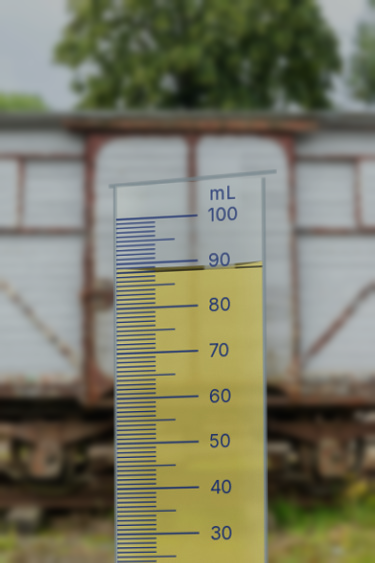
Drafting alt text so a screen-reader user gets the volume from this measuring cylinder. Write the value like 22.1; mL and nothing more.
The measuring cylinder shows 88; mL
